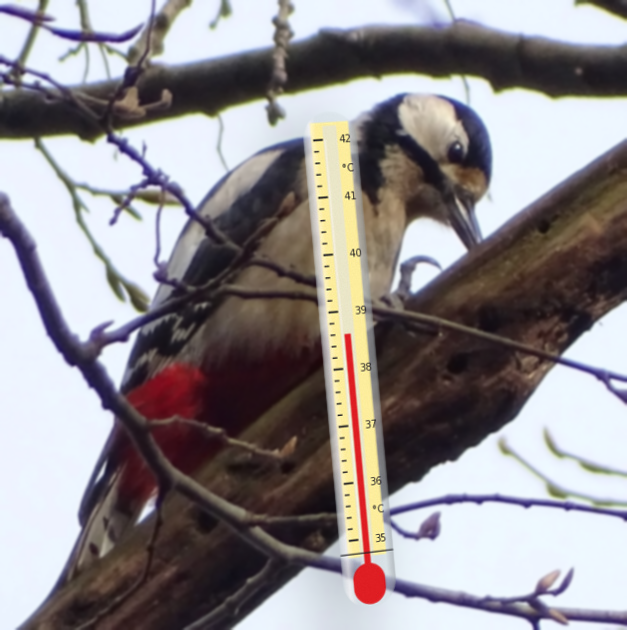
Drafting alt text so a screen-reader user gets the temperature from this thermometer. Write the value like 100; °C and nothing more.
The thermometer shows 38.6; °C
